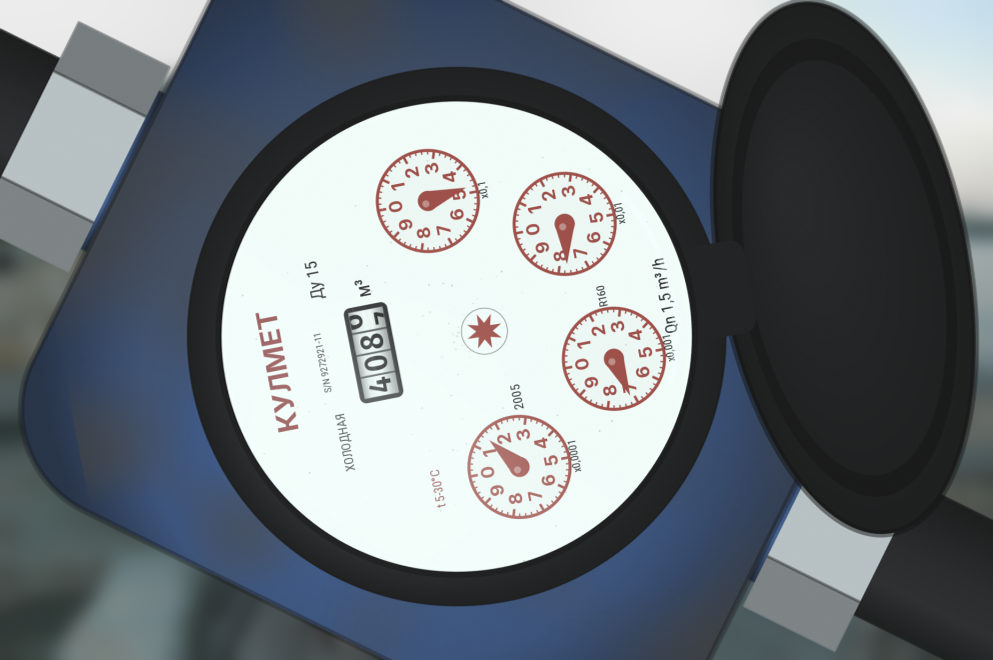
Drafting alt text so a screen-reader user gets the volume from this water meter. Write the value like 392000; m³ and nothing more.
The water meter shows 4086.4771; m³
